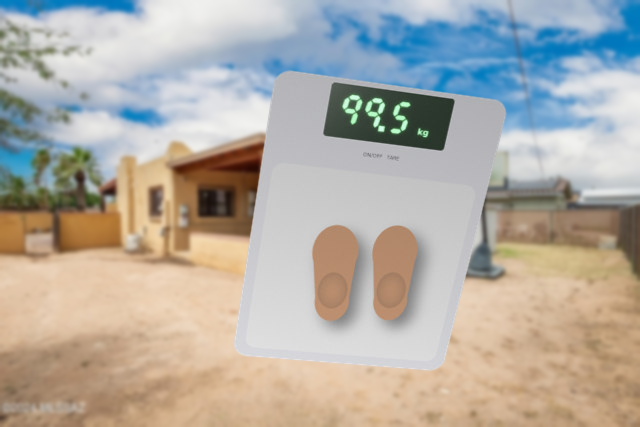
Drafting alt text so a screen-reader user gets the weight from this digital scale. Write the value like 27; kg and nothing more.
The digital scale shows 99.5; kg
